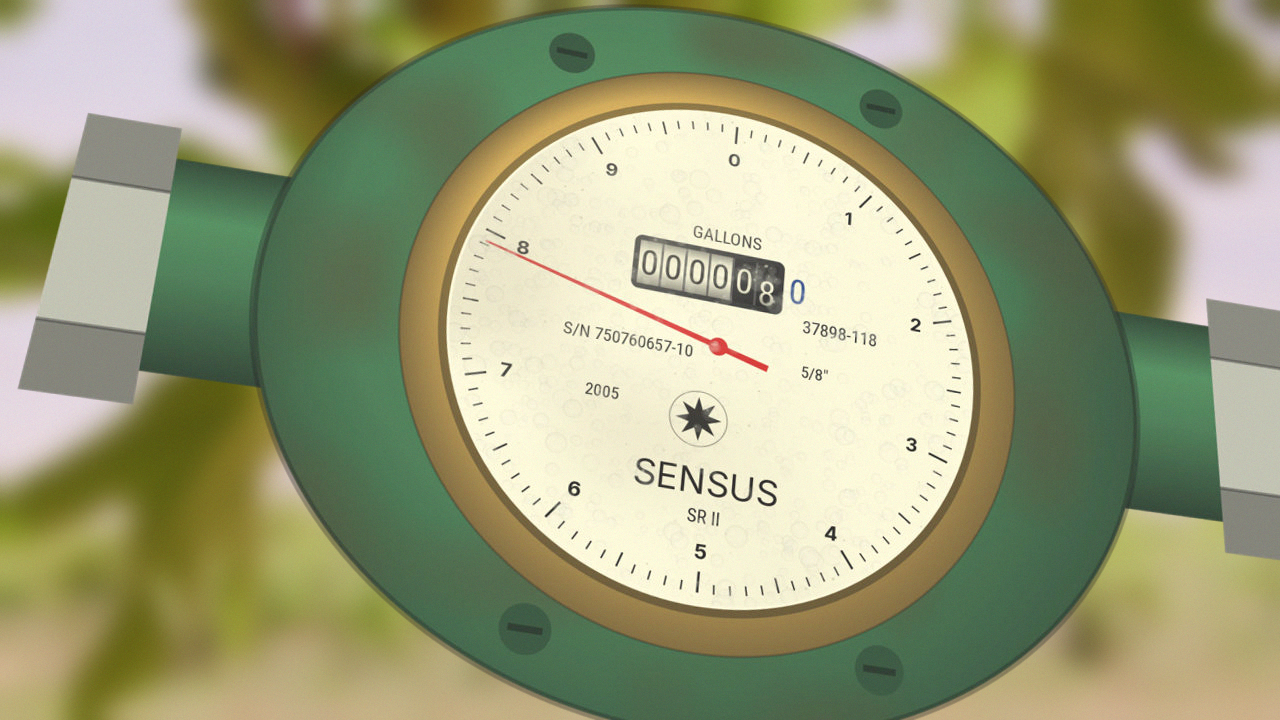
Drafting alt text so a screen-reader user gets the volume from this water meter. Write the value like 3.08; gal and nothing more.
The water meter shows 77.9; gal
